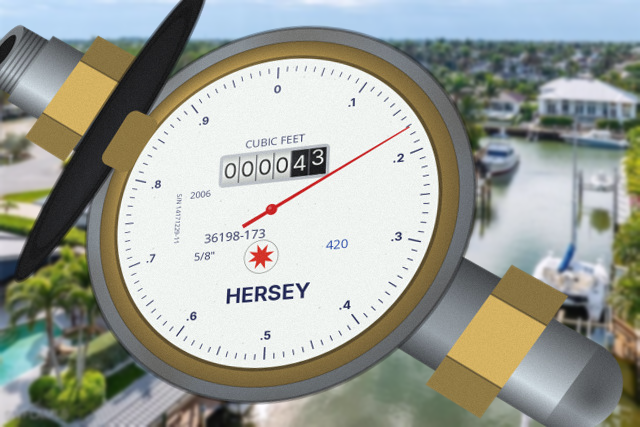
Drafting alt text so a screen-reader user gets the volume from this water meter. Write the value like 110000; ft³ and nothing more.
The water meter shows 43.17; ft³
